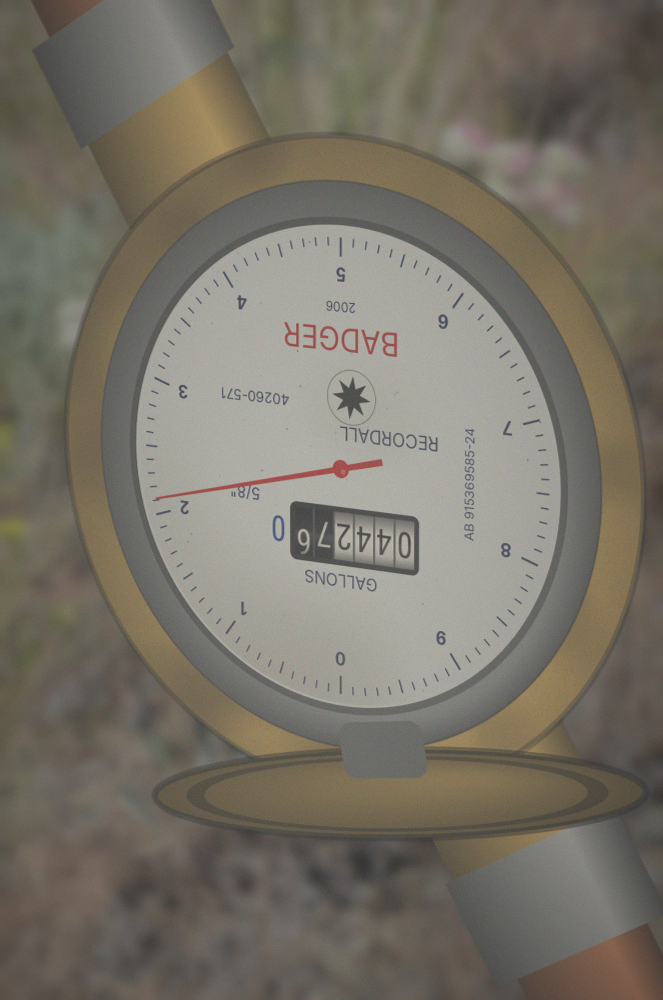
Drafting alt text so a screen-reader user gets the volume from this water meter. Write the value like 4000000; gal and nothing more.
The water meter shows 442762.1; gal
